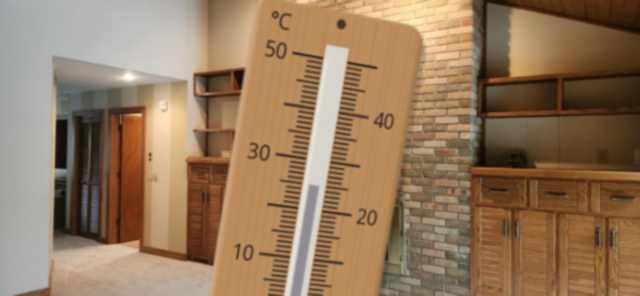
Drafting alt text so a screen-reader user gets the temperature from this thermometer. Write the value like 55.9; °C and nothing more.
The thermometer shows 25; °C
